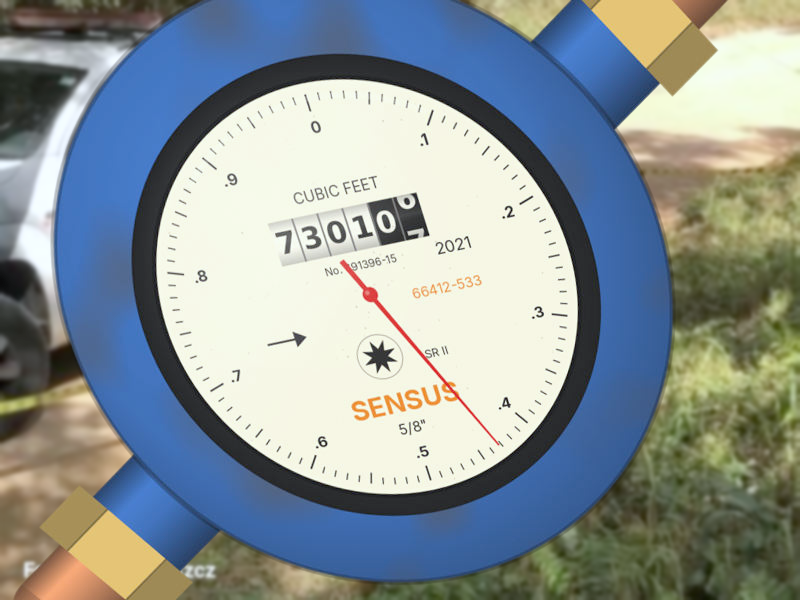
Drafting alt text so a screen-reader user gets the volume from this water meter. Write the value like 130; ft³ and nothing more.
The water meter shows 730106.43; ft³
